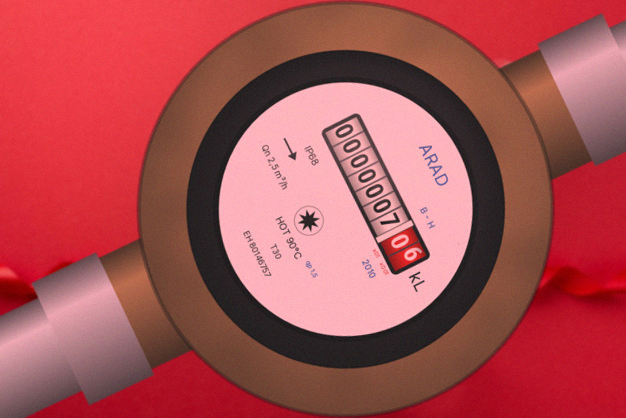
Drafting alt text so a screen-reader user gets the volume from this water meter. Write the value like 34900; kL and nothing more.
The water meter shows 7.06; kL
